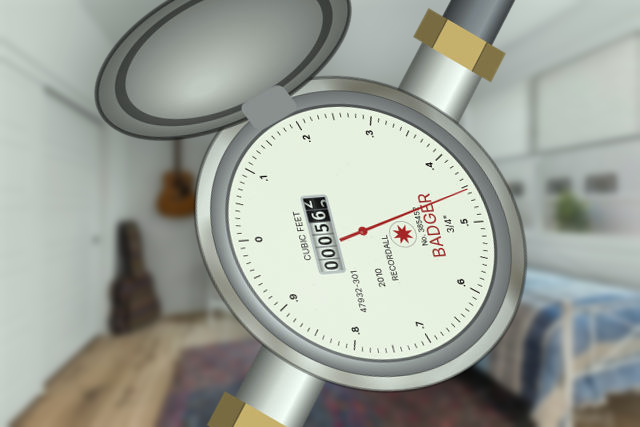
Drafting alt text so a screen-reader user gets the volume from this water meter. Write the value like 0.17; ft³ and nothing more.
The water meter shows 562.45; ft³
